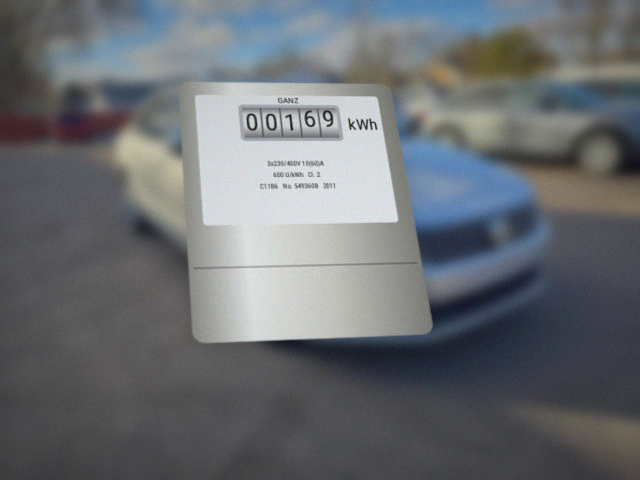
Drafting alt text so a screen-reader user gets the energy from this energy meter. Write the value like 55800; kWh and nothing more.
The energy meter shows 169; kWh
